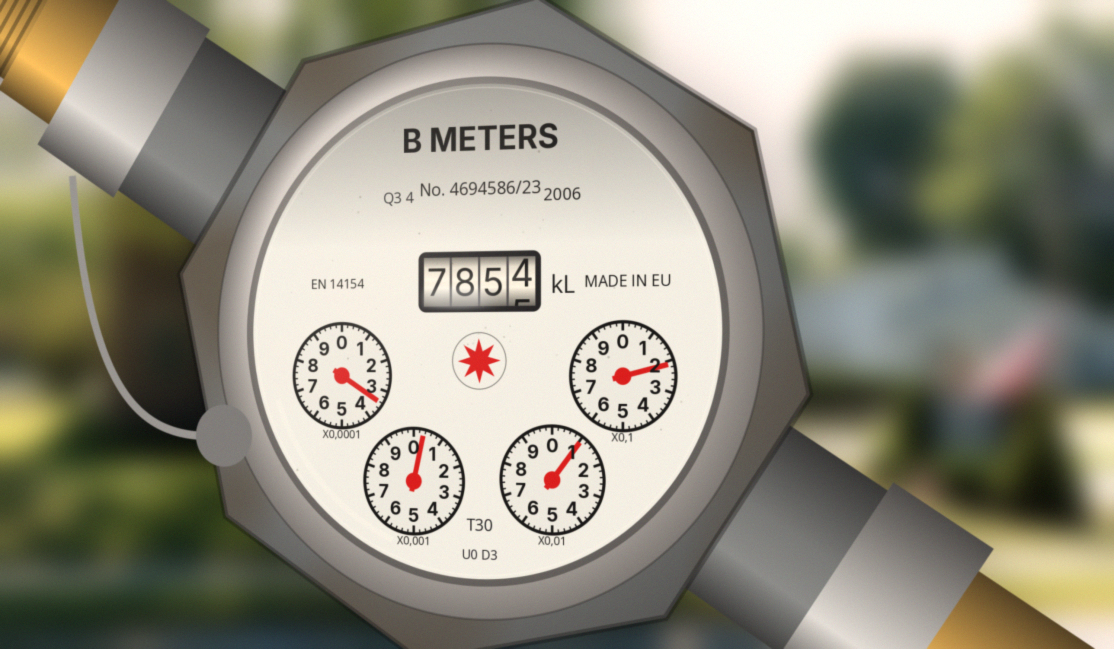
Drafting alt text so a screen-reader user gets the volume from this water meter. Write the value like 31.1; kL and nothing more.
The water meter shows 7854.2103; kL
